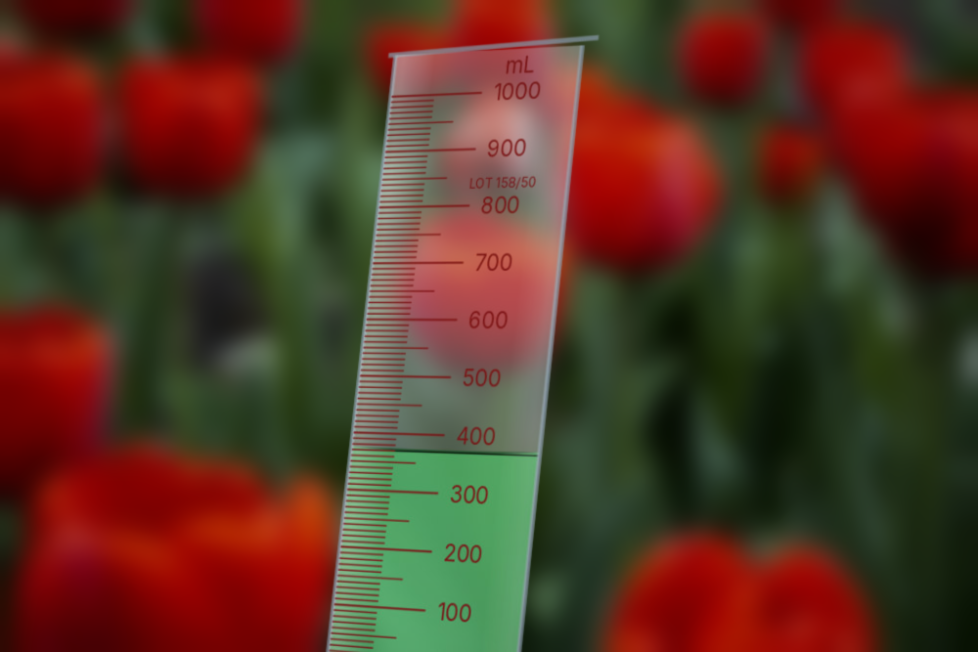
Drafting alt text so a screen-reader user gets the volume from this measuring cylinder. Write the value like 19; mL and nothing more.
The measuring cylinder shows 370; mL
